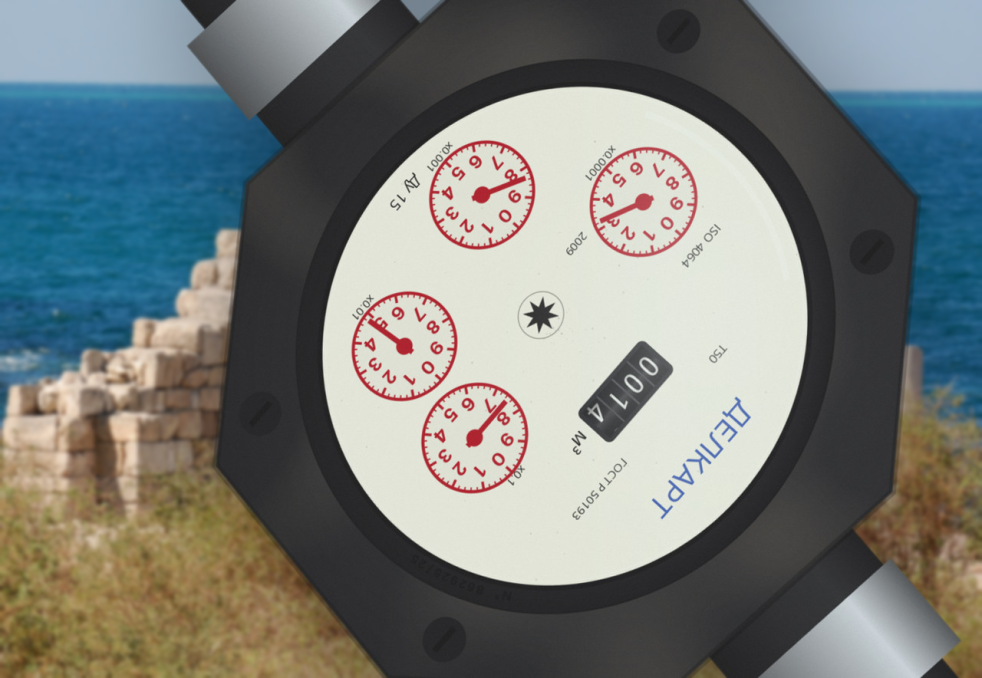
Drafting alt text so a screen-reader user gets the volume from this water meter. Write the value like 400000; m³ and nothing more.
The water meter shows 13.7483; m³
